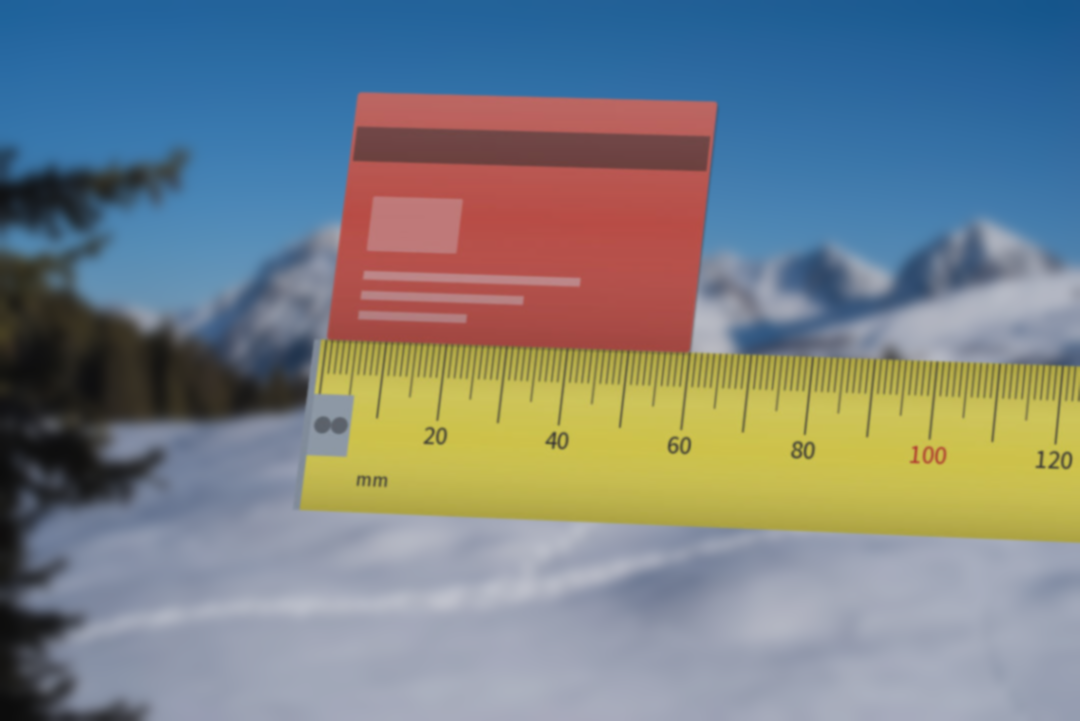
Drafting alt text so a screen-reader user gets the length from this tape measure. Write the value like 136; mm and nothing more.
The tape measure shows 60; mm
